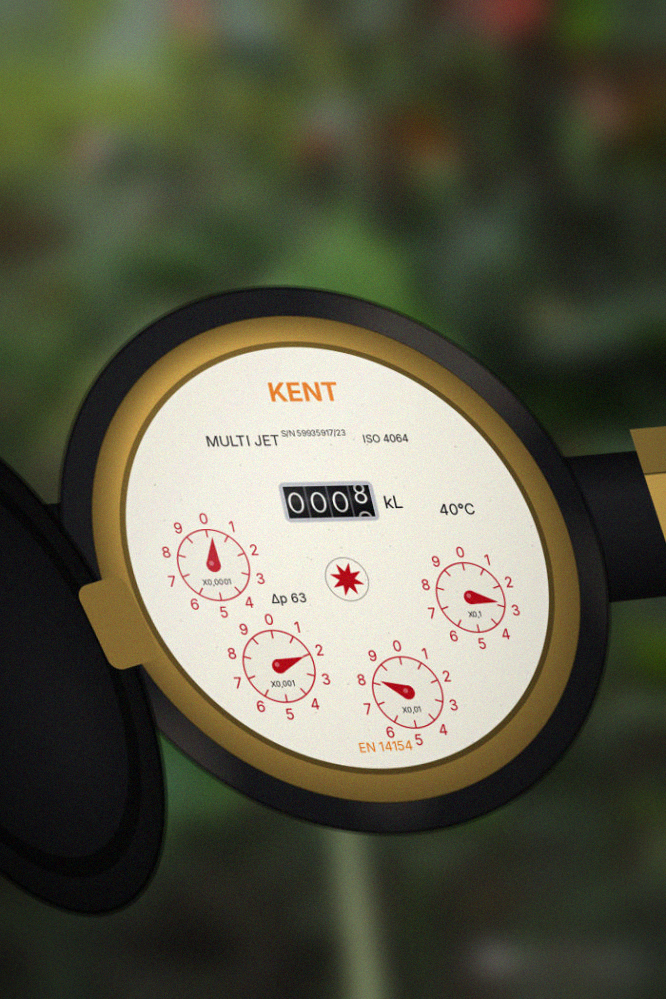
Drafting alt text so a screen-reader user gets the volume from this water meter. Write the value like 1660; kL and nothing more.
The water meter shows 8.2820; kL
